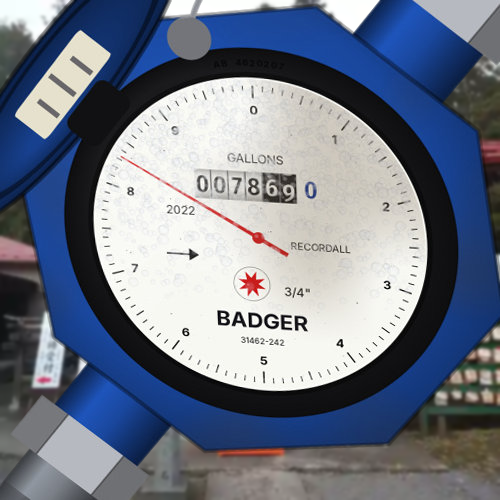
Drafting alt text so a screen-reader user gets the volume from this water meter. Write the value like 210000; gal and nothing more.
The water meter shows 78688.3; gal
